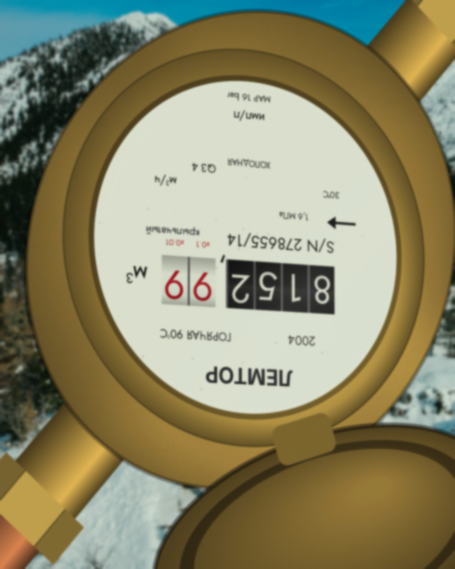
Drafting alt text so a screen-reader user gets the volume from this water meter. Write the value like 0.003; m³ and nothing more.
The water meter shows 8152.99; m³
